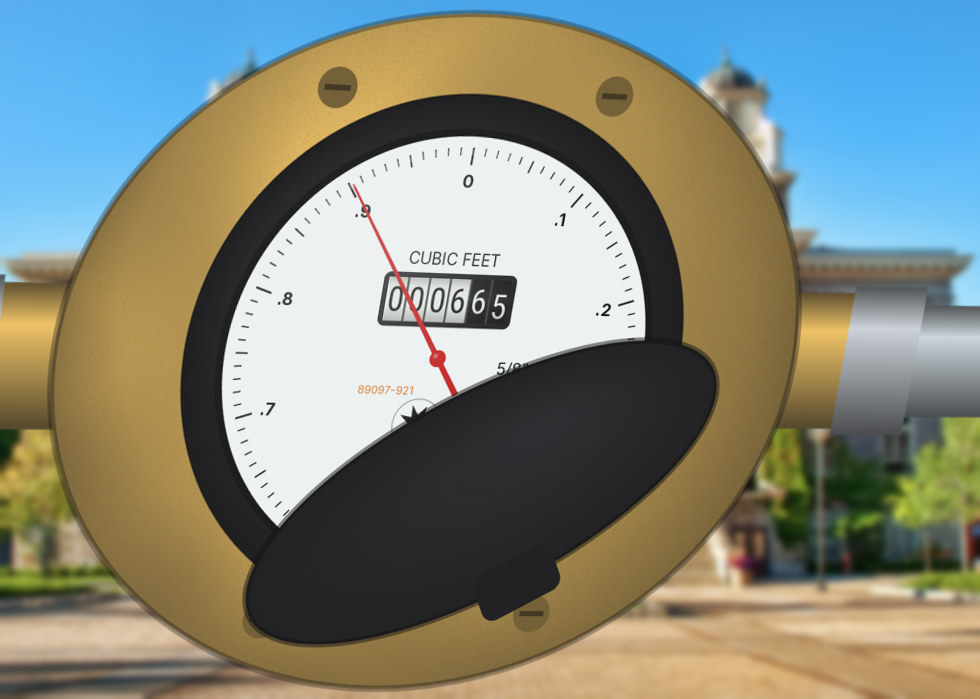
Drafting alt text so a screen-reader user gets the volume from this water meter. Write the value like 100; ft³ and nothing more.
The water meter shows 664.90; ft³
